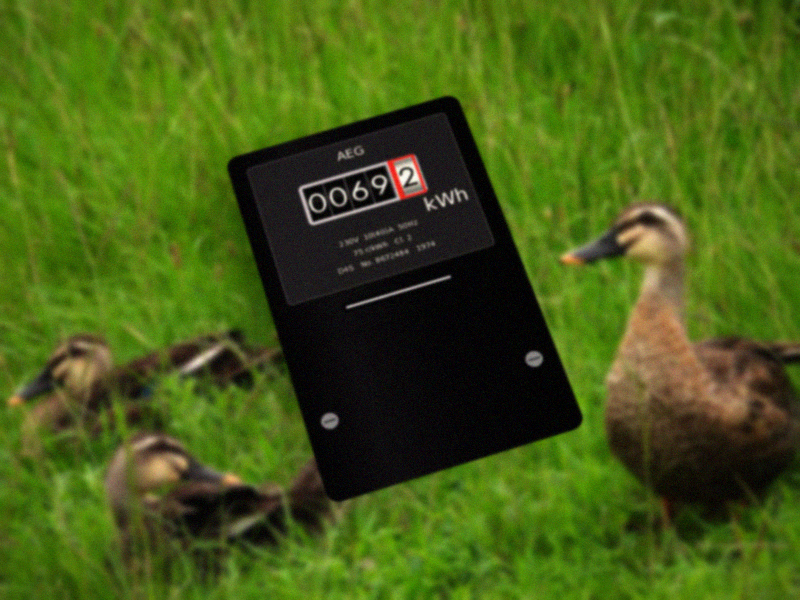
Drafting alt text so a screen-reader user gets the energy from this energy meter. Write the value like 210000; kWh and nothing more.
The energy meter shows 69.2; kWh
